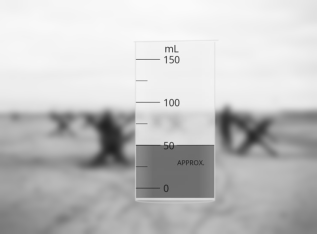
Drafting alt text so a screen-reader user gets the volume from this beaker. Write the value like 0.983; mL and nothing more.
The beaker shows 50; mL
